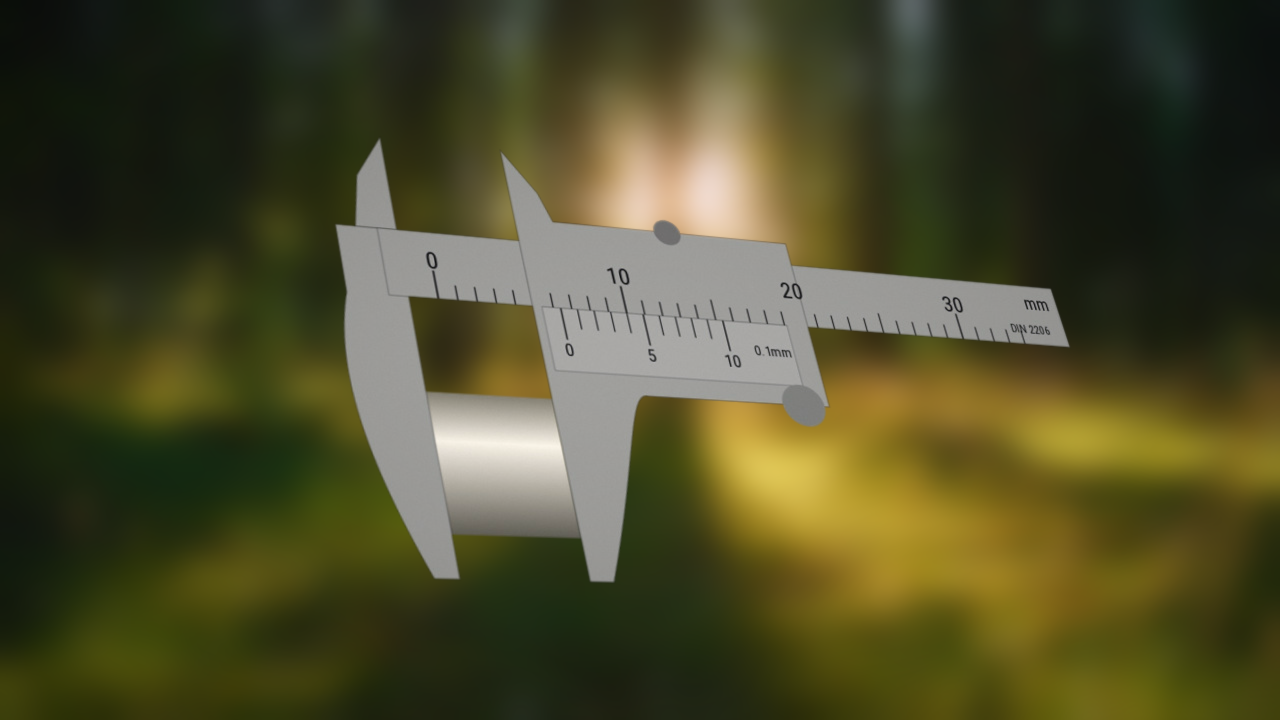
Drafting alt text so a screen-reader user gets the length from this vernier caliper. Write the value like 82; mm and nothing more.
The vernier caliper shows 6.4; mm
